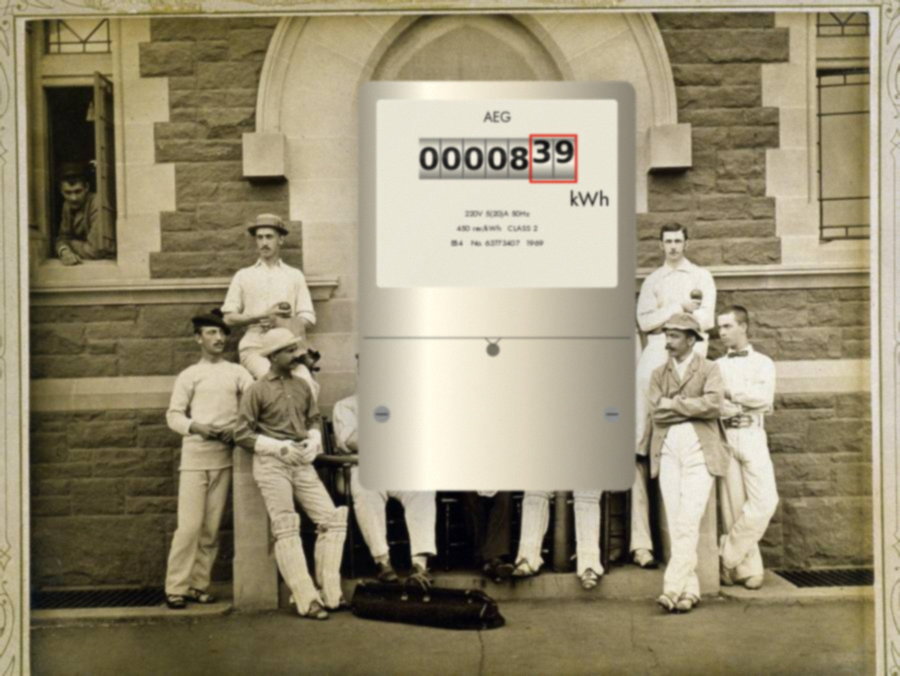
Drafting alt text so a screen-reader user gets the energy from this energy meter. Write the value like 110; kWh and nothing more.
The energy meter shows 8.39; kWh
